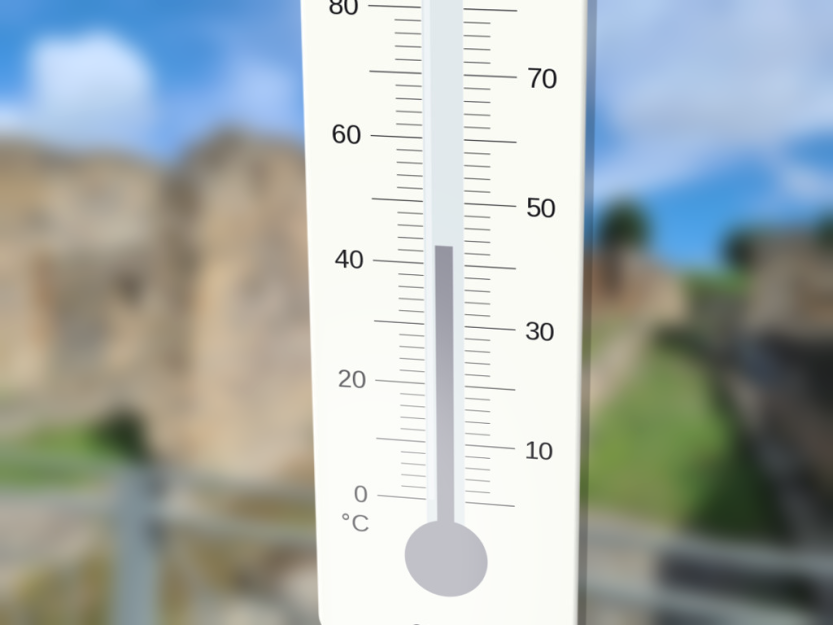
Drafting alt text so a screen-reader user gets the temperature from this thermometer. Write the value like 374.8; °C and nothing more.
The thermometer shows 43; °C
